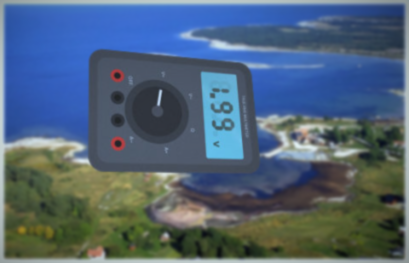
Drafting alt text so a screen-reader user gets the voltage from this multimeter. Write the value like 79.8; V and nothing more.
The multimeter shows 1.99; V
